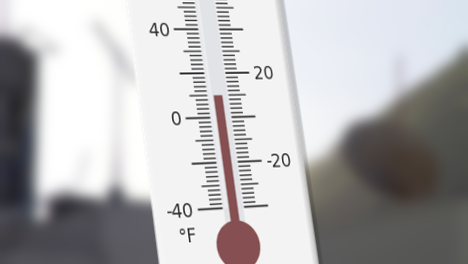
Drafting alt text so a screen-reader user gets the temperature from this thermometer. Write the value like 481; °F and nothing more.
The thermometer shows 10; °F
